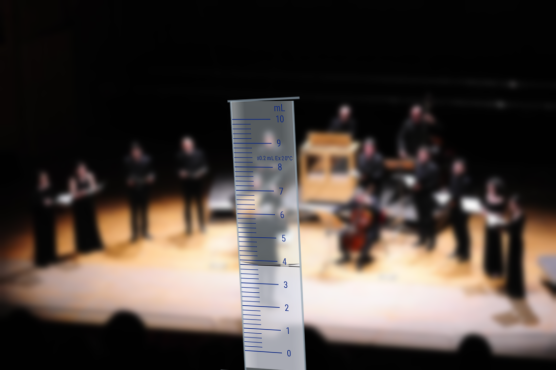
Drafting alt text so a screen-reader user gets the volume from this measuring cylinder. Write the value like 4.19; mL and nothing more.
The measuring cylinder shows 3.8; mL
